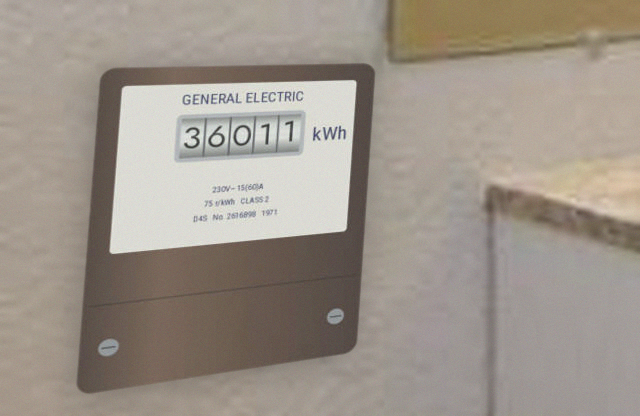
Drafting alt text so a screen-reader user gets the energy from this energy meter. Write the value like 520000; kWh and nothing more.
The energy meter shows 36011; kWh
